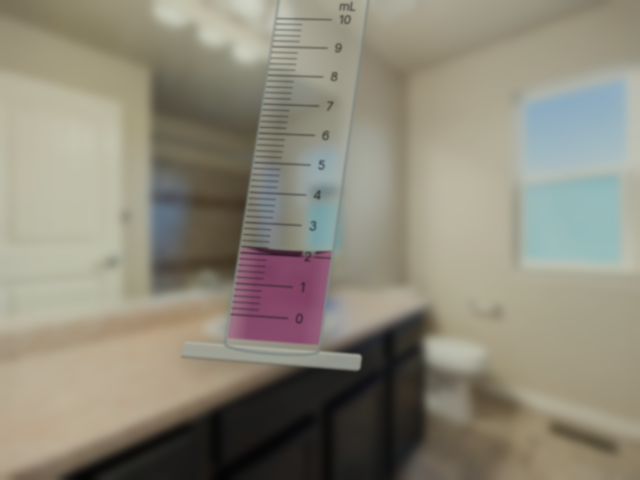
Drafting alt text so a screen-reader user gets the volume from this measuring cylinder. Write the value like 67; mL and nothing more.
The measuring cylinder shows 2; mL
